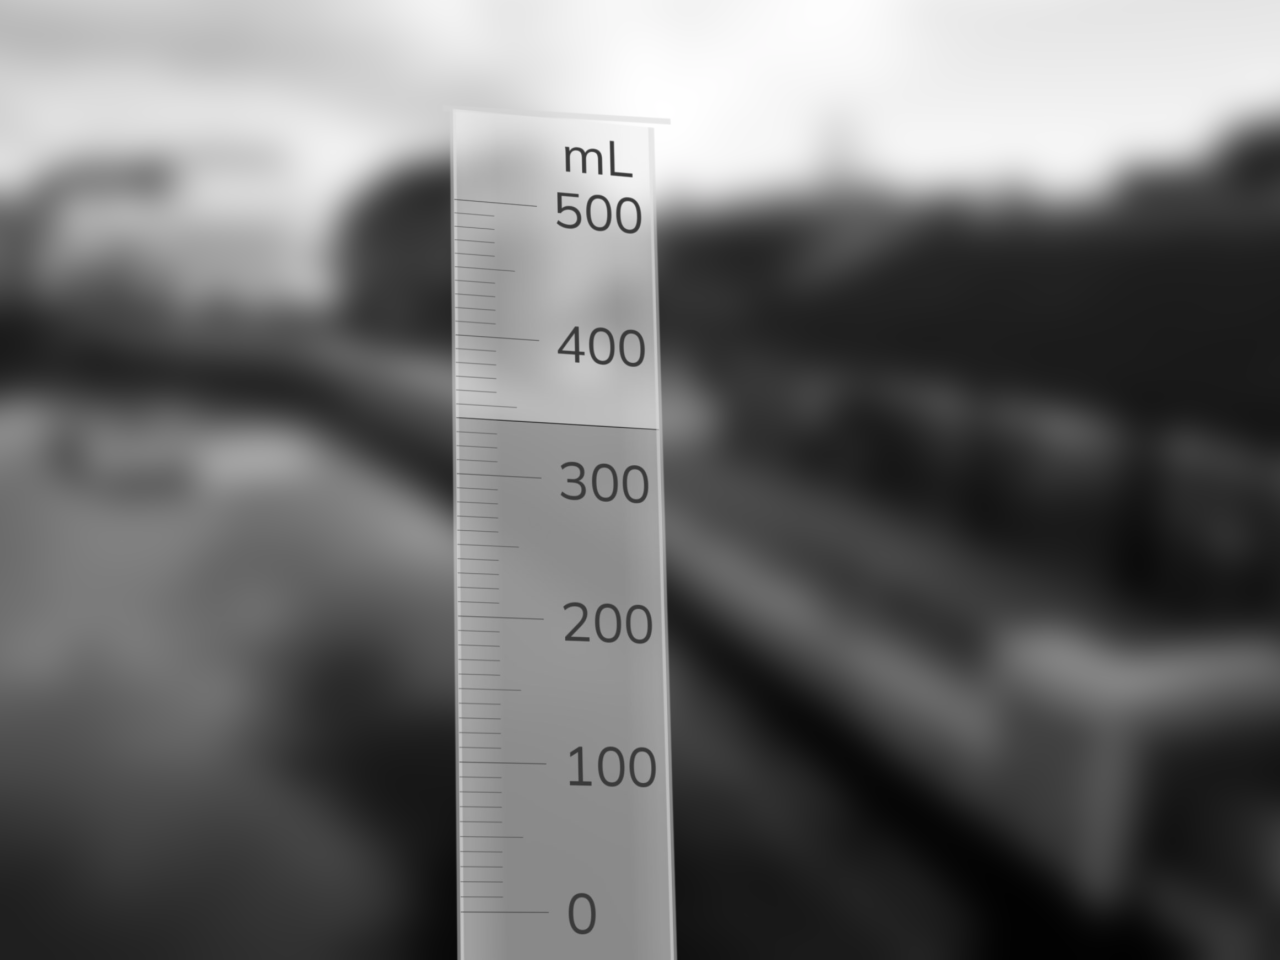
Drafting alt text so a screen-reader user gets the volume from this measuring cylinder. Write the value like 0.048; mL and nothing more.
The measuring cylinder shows 340; mL
